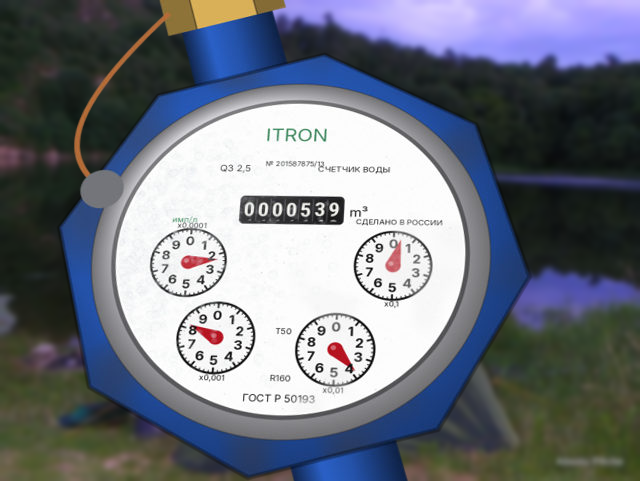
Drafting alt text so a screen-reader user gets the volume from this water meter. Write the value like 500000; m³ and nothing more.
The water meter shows 539.0382; m³
